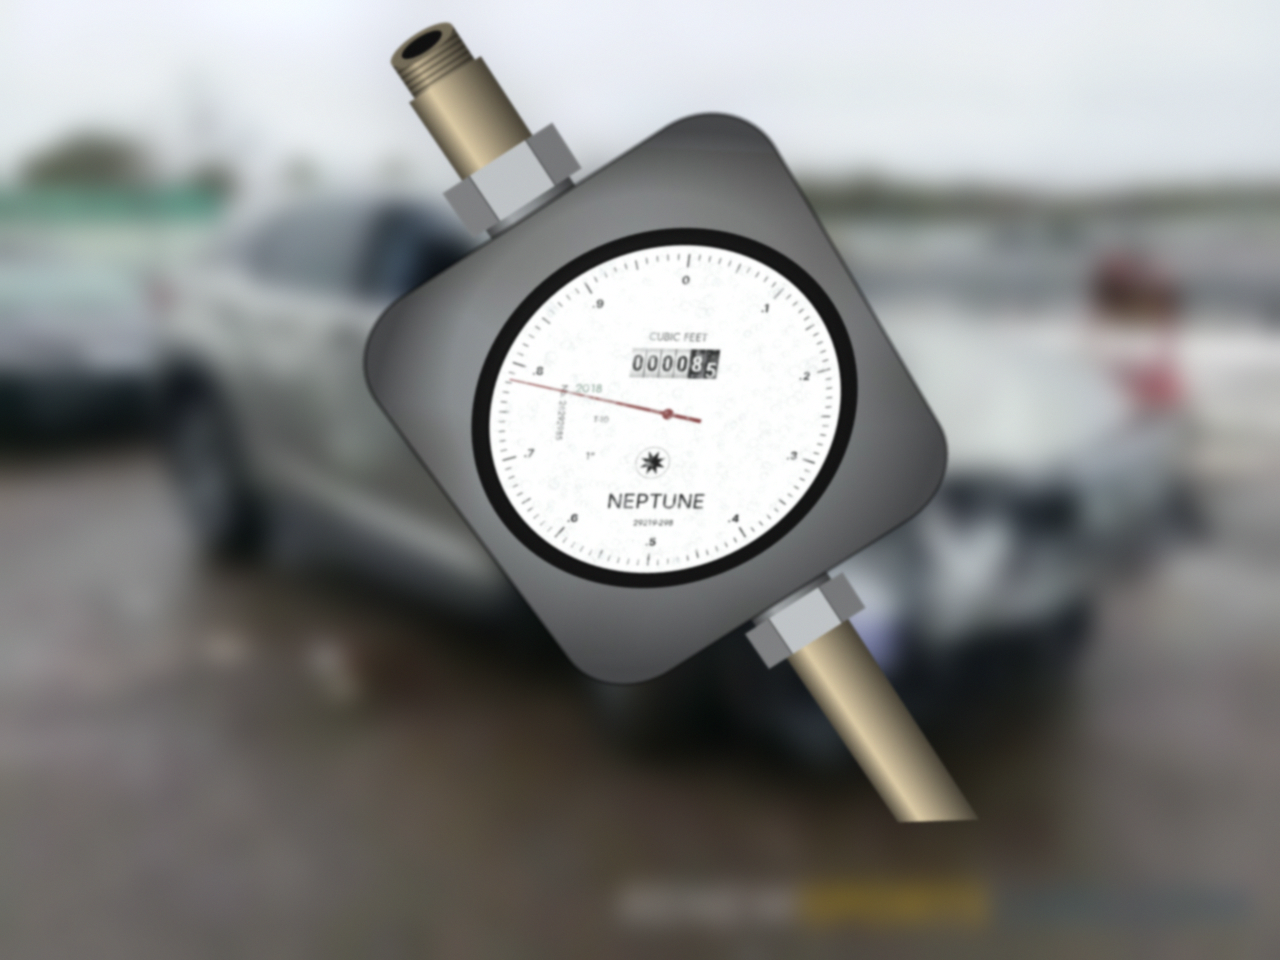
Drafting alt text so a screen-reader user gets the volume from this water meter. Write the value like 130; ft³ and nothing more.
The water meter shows 84.78; ft³
